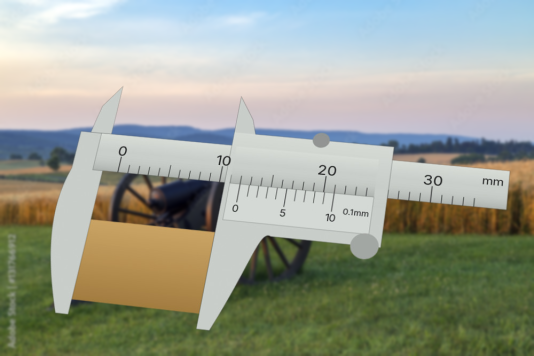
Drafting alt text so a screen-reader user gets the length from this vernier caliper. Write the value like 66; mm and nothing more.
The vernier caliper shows 12.0; mm
